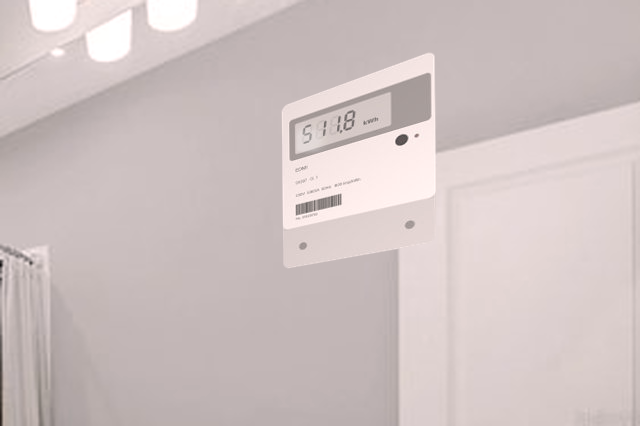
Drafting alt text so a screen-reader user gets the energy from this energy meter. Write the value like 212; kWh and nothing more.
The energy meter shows 511.8; kWh
